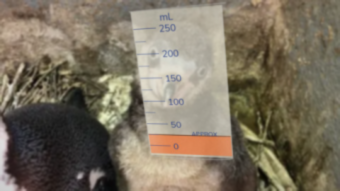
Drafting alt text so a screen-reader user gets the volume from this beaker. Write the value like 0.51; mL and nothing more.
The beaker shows 25; mL
